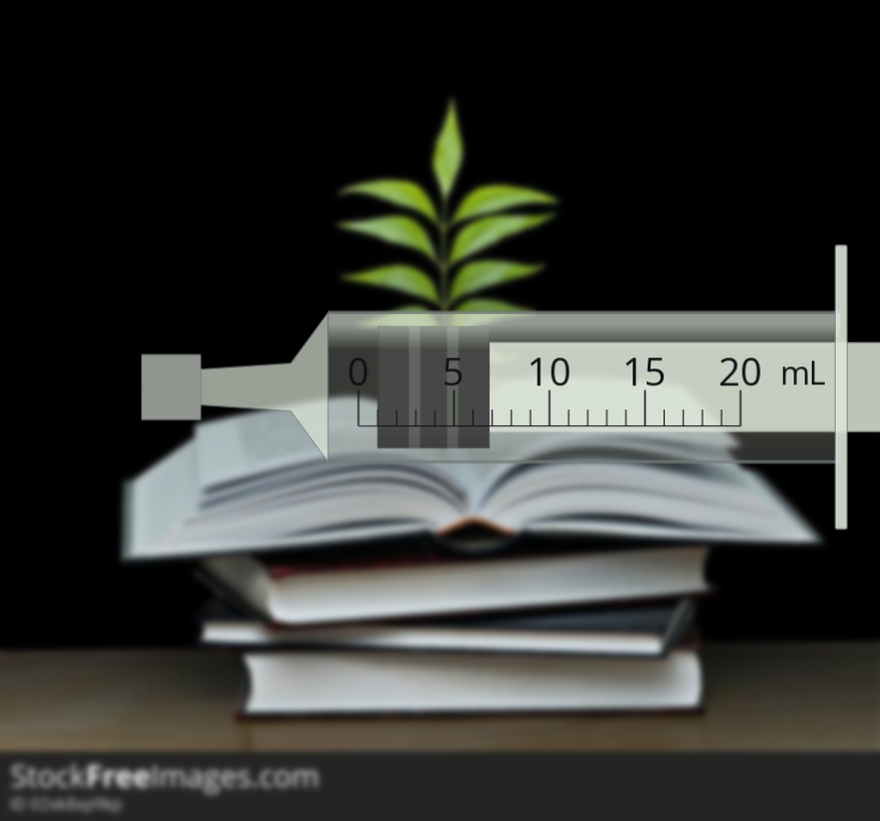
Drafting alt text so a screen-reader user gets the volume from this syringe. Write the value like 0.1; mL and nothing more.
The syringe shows 1; mL
